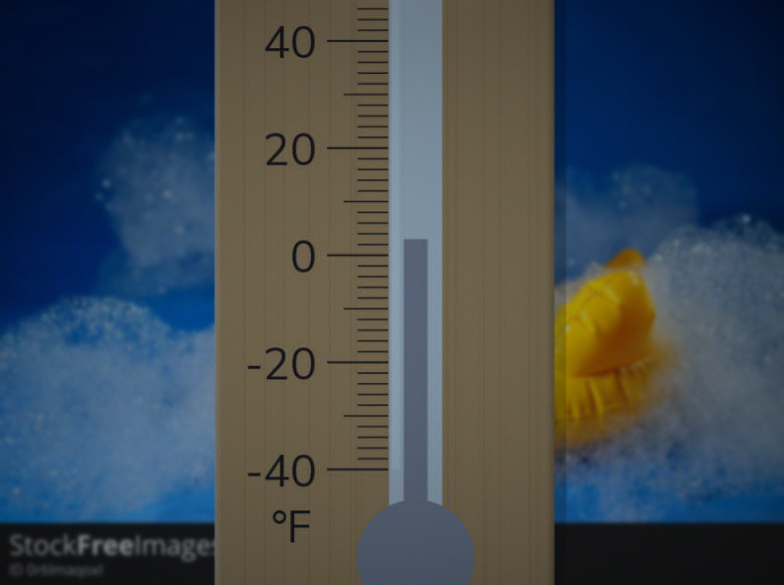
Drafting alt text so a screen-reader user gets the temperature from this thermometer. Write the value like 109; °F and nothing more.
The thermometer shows 3; °F
